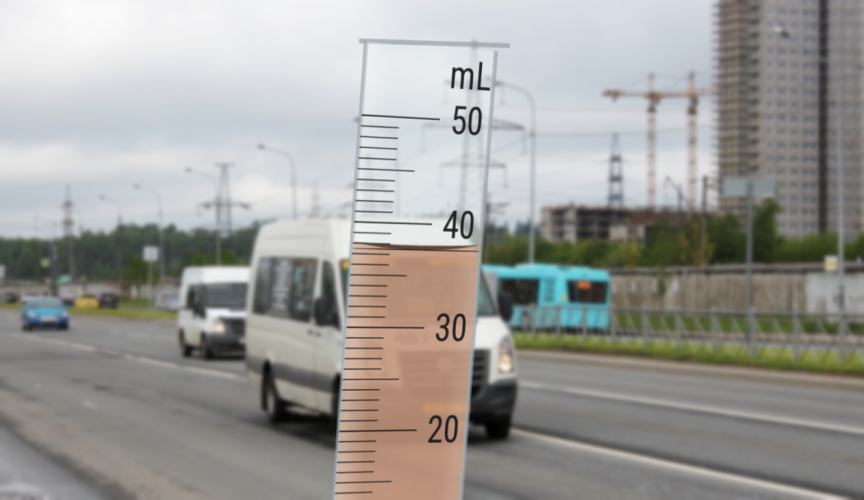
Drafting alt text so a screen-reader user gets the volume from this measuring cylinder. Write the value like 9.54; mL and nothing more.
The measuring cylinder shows 37.5; mL
